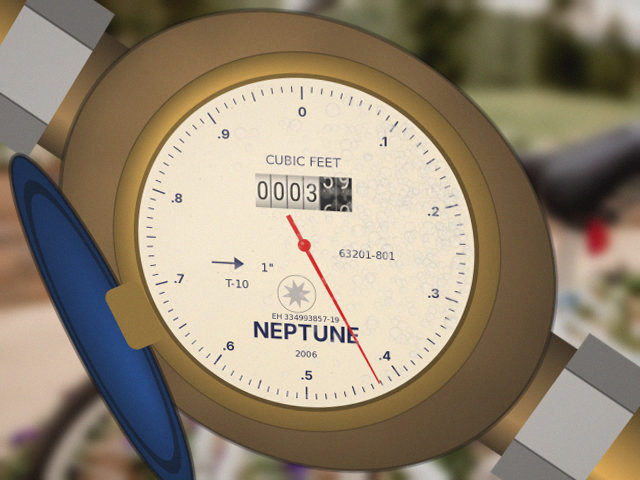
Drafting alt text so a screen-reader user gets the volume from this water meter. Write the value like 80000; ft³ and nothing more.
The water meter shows 359.42; ft³
